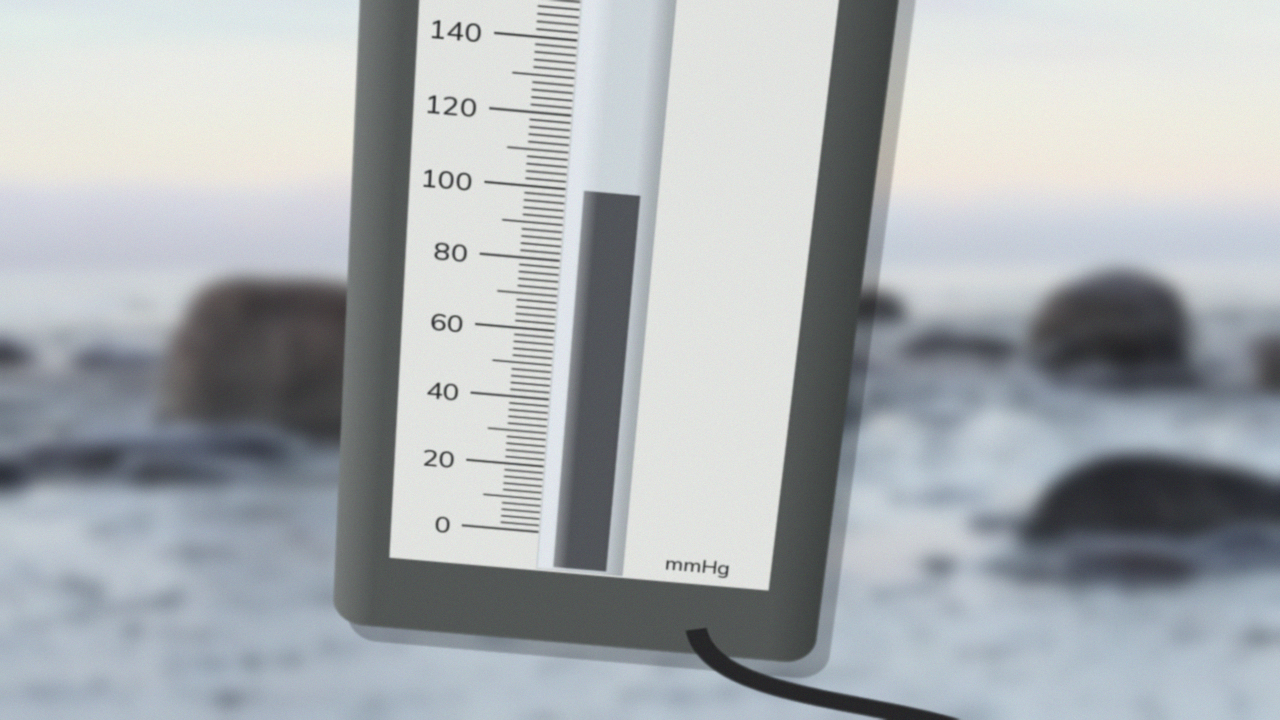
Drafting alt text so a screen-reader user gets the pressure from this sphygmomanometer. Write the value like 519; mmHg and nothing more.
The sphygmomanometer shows 100; mmHg
